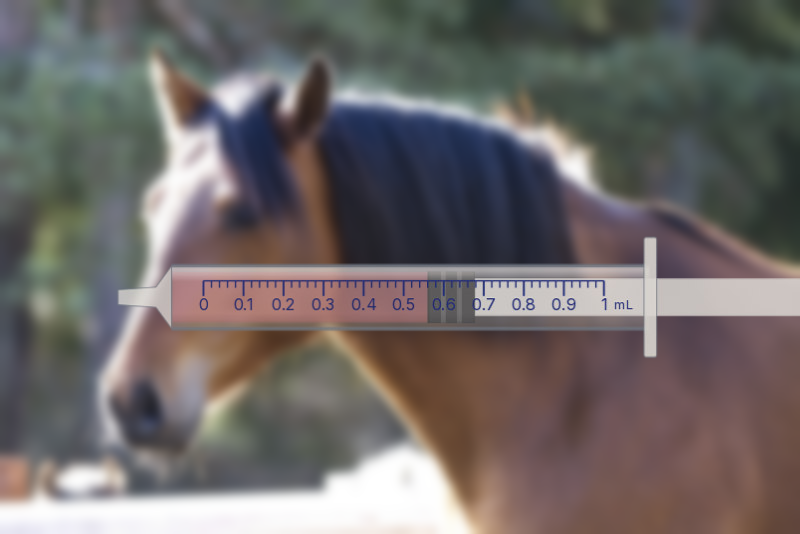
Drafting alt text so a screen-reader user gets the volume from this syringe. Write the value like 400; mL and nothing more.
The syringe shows 0.56; mL
